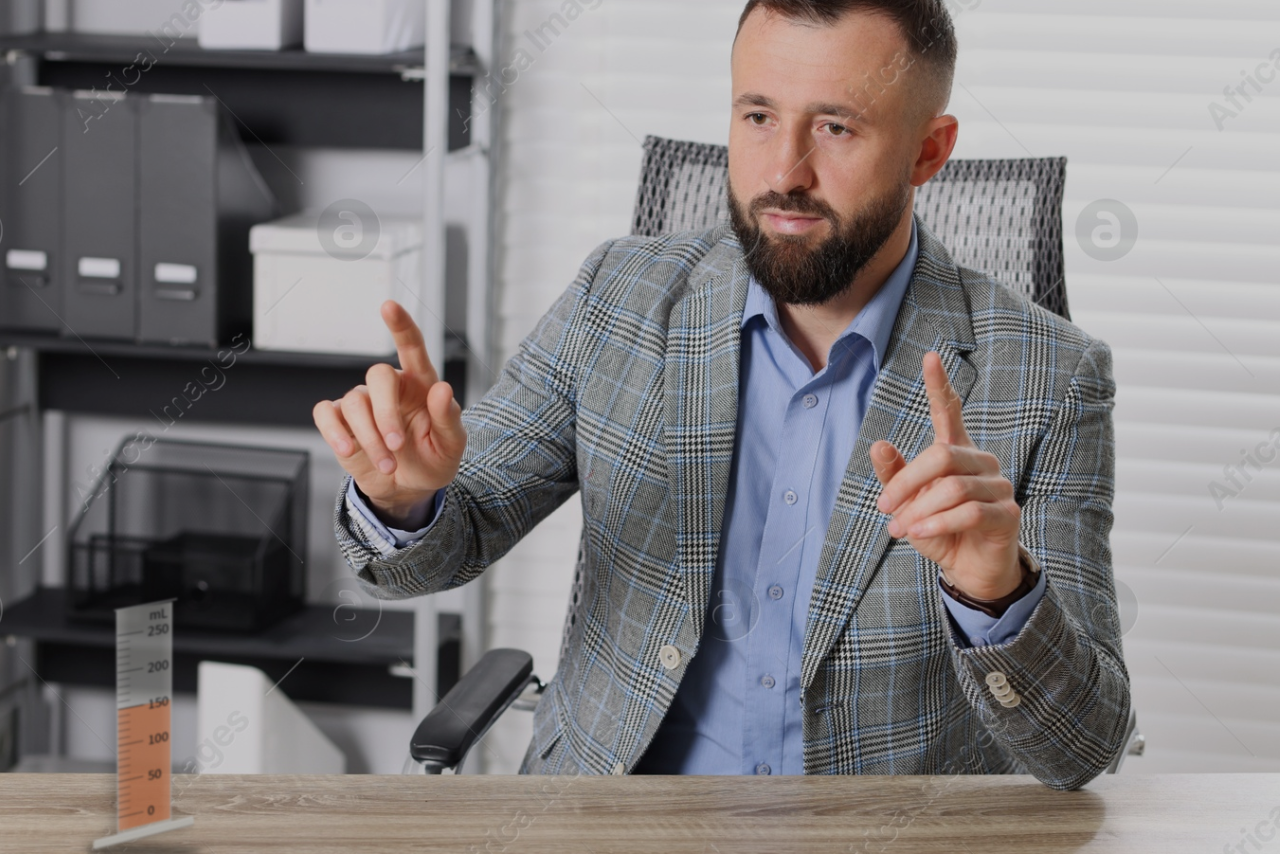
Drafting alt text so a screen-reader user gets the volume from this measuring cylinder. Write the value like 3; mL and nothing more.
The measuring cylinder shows 150; mL
